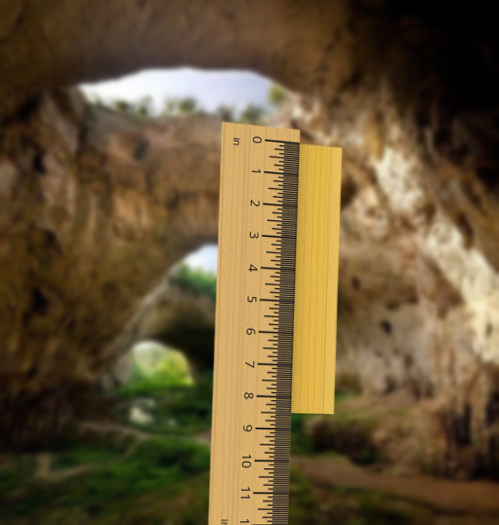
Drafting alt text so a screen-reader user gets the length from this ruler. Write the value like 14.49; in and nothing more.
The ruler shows 8.5; in
